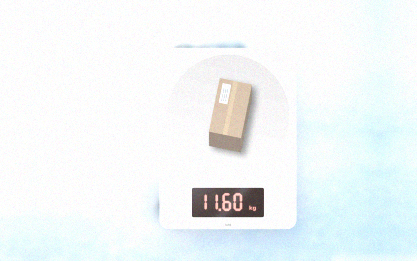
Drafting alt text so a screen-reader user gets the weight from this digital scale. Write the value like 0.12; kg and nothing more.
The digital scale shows 11.60; kg
